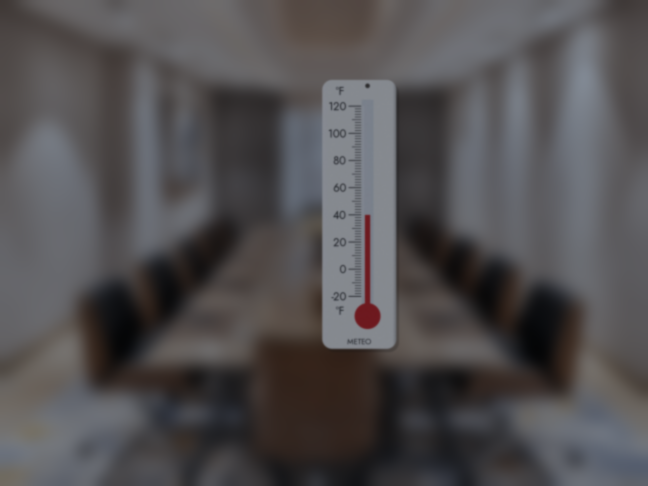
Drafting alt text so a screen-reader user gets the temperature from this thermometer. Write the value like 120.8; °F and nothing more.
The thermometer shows 40; °F
